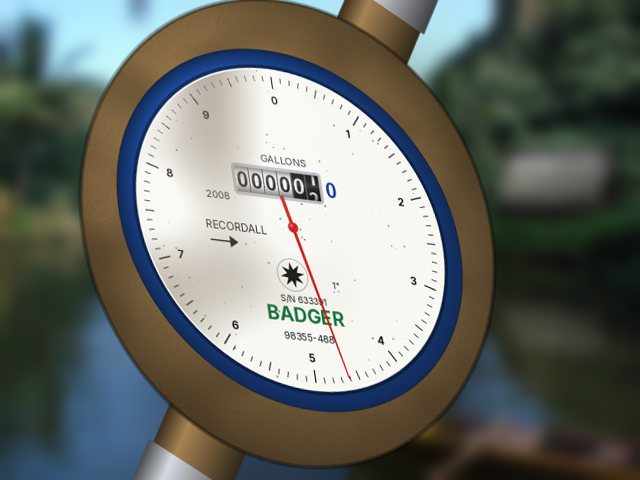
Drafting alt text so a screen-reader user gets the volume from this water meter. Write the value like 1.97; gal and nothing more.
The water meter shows 14.6; gal
